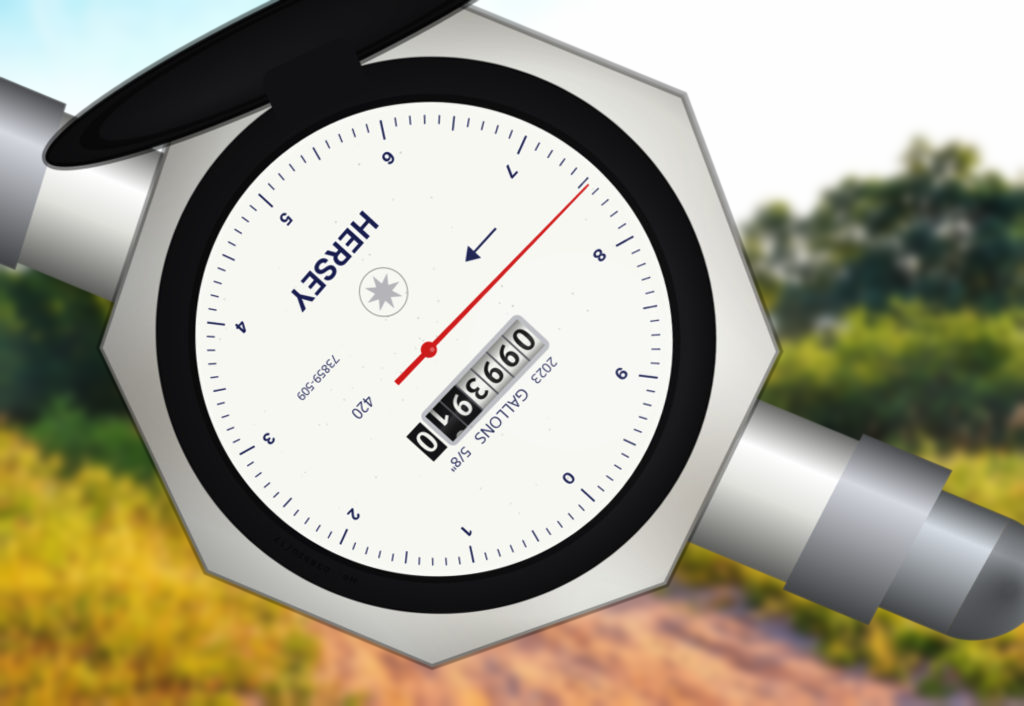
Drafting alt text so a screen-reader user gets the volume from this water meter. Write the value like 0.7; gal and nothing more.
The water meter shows 993907.5; gal
